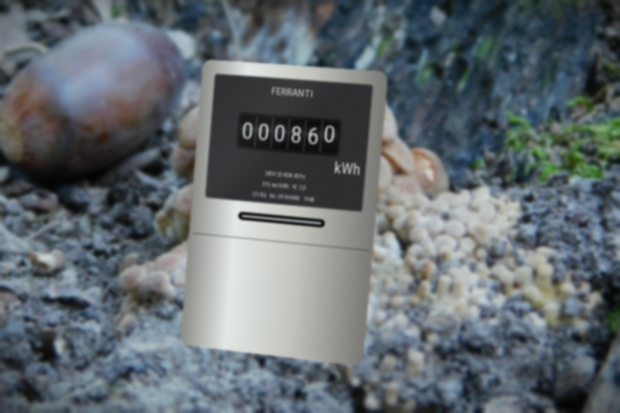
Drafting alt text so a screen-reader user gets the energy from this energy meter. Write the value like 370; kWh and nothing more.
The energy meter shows 860; kWh
